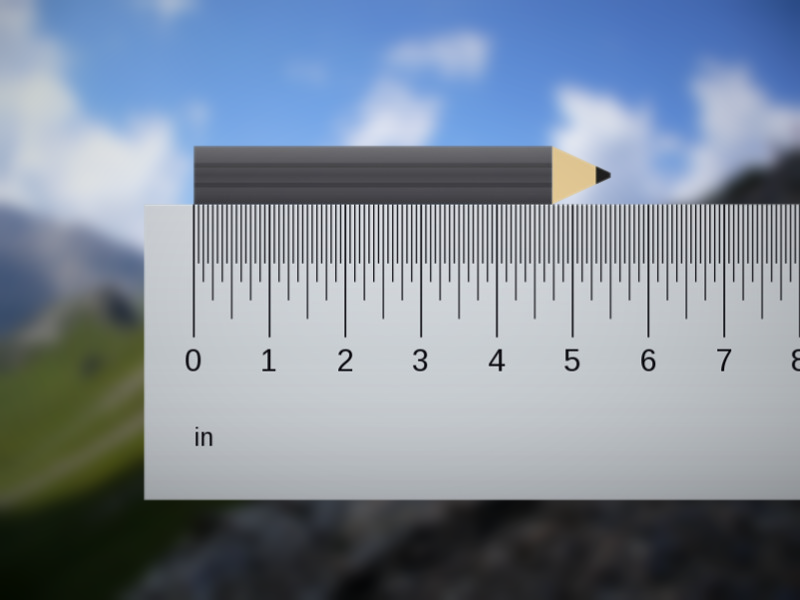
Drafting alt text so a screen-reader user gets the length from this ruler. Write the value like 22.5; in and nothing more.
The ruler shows 5.5; in
